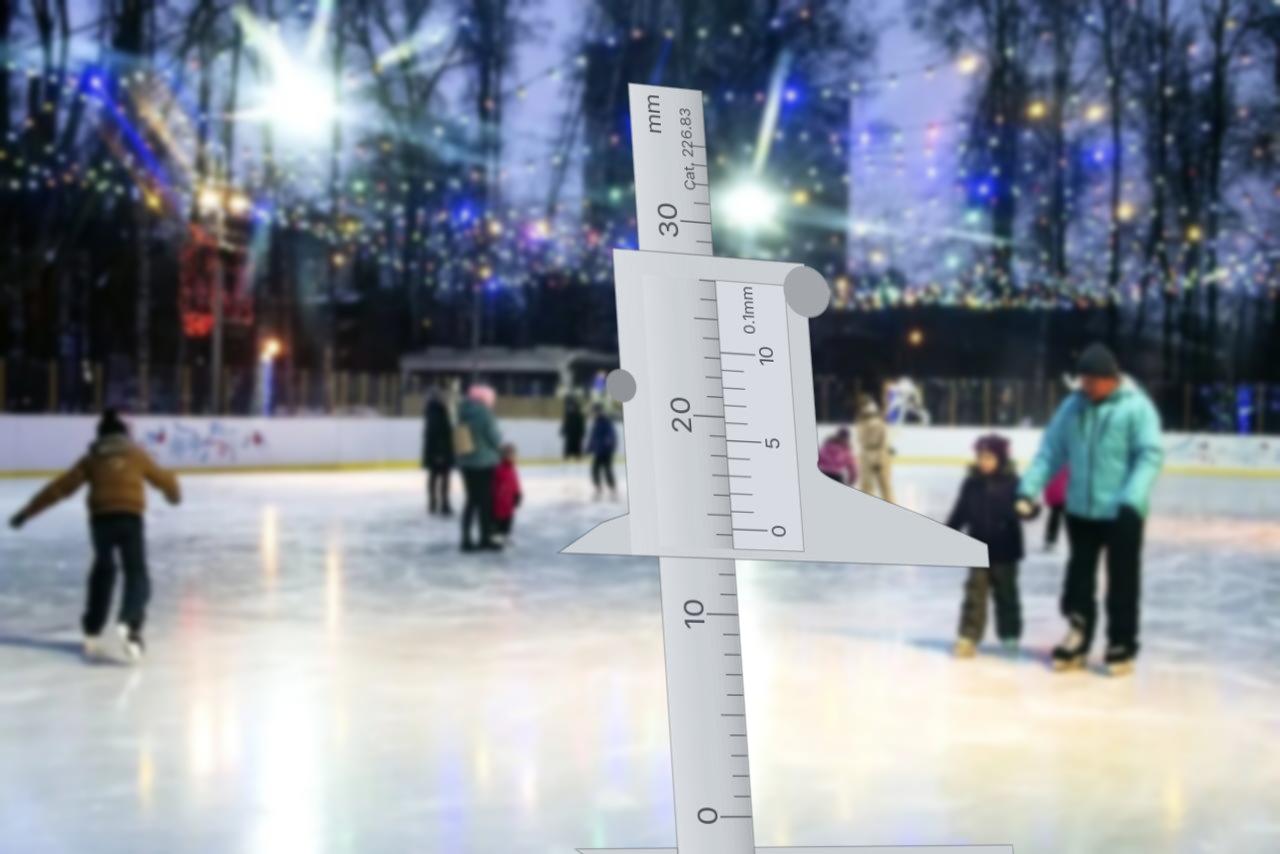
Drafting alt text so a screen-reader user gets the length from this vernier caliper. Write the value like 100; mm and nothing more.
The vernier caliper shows 14.3; mm
